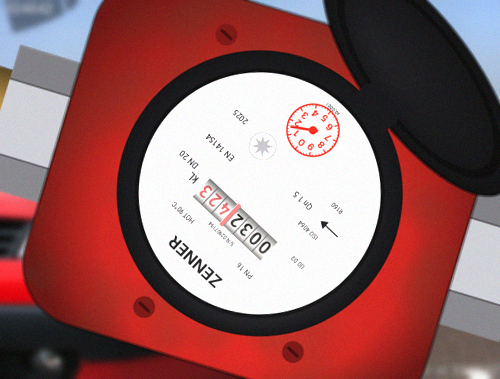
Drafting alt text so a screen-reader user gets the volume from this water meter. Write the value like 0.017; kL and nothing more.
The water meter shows 32.4231; kL
